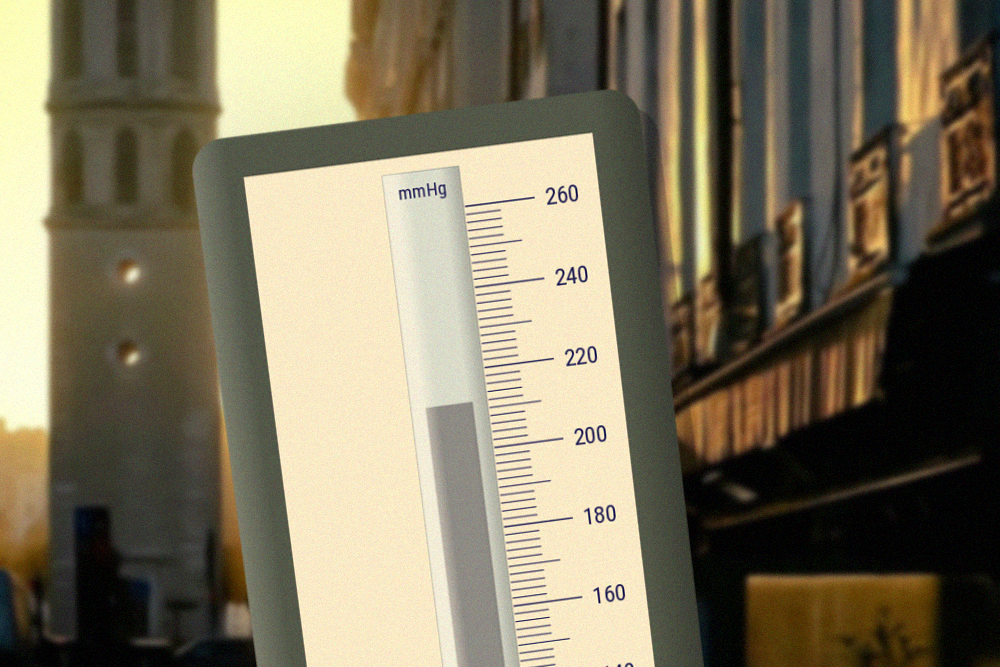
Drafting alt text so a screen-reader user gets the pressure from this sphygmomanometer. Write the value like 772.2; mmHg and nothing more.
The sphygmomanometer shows 212; mmHg
